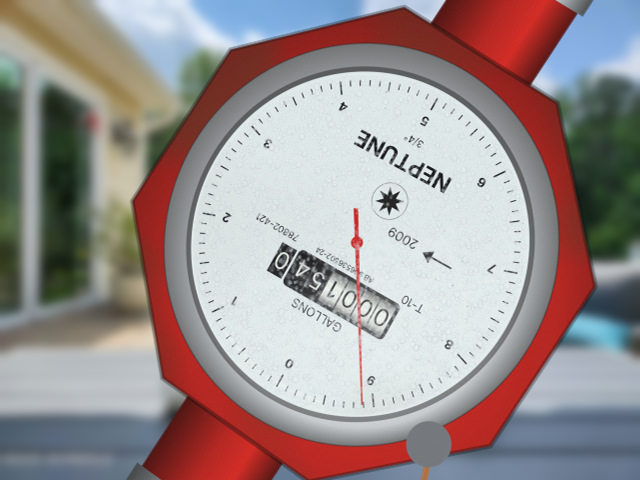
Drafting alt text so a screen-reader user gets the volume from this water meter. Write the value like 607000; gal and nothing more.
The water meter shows 1539.1; gal
